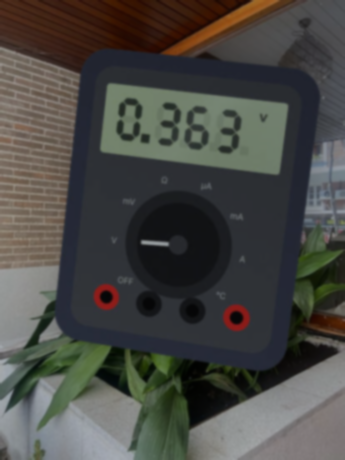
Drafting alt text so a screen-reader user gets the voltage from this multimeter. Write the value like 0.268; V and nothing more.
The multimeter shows 0.363; V
